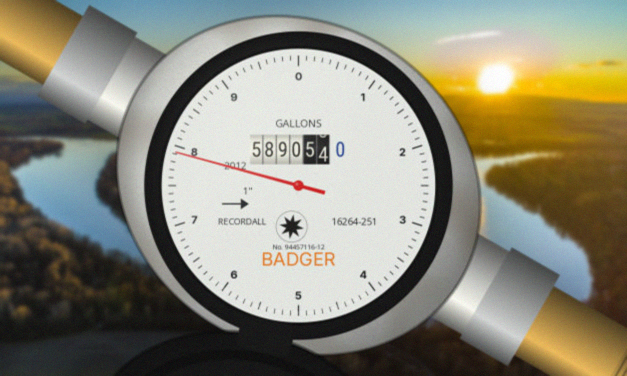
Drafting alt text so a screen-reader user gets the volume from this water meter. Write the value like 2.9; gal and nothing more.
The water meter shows 5890537.9; gal
